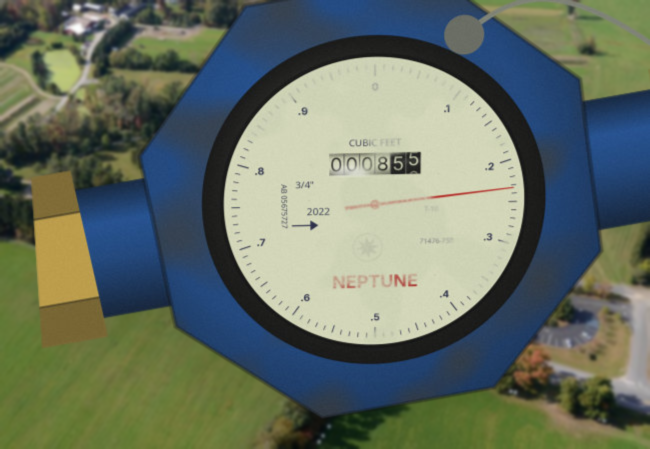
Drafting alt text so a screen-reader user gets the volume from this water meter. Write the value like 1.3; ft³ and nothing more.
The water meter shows 855.23; ft³
